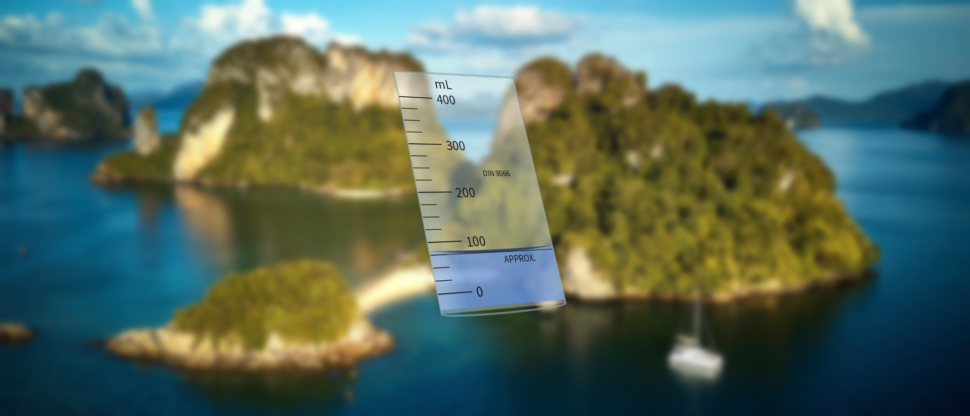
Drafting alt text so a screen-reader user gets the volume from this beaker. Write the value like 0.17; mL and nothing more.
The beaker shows 75; mL
